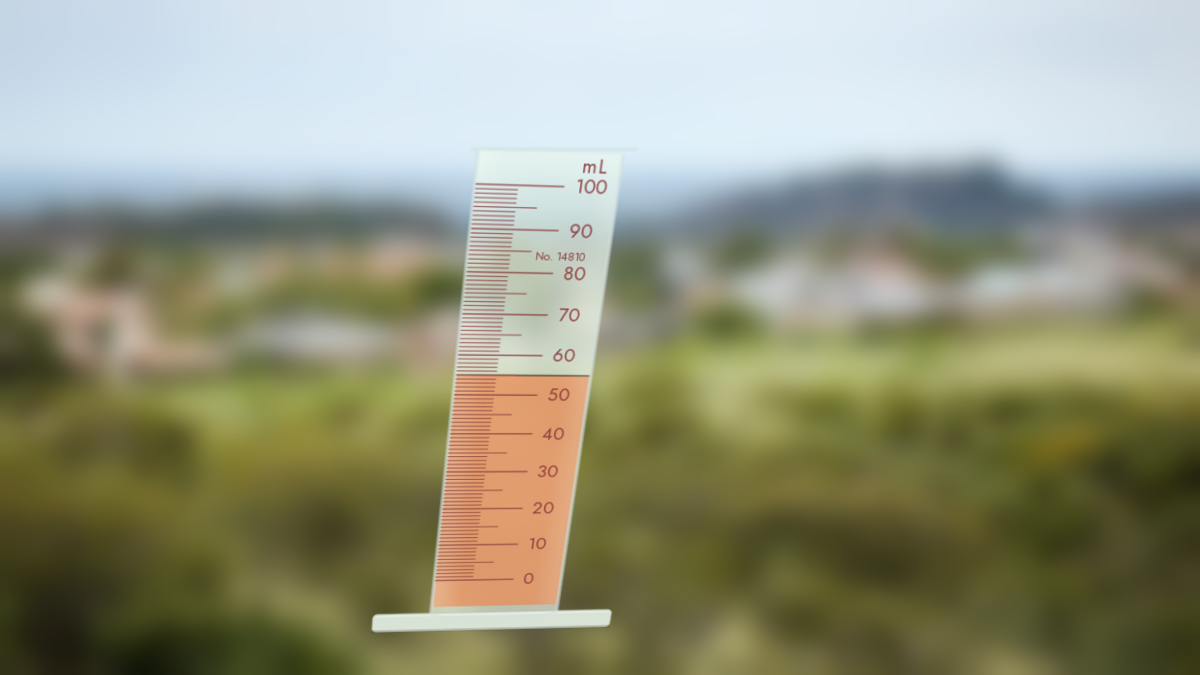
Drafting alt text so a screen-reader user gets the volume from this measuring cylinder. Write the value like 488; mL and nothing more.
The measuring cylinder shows 55; mL
